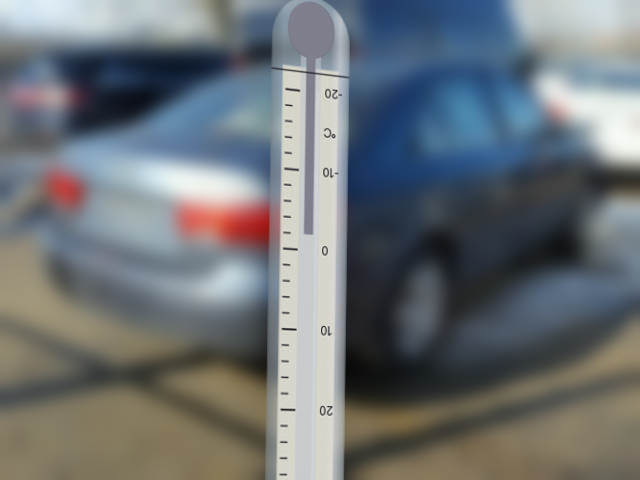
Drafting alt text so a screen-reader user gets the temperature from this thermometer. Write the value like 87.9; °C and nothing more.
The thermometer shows -2; °C
